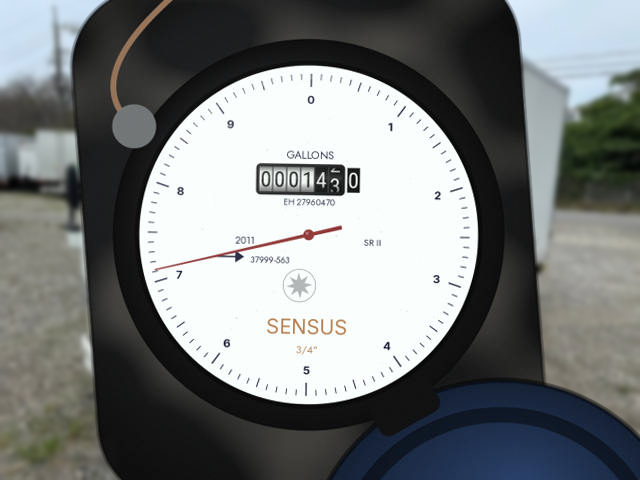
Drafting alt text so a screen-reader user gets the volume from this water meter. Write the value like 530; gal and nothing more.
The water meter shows 1427.1; gal
